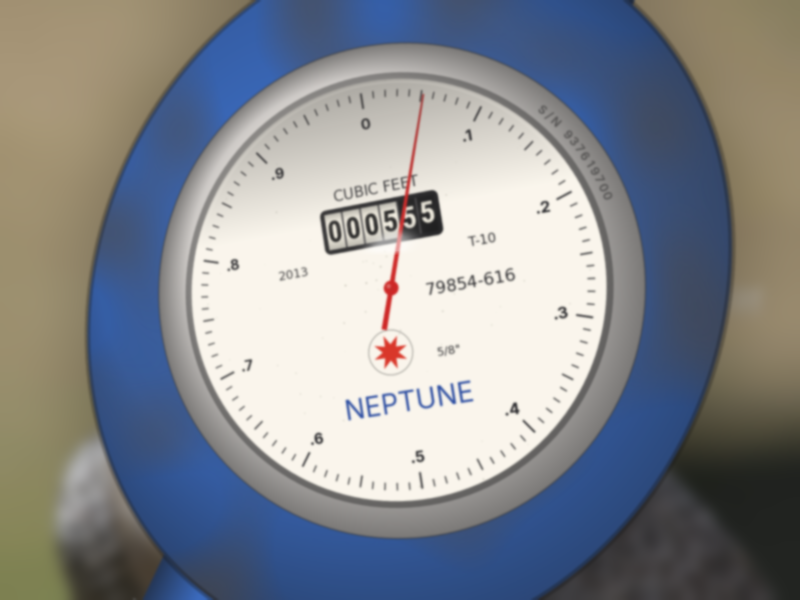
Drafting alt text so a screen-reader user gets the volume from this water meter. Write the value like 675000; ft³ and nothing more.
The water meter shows 555.05; ft³
